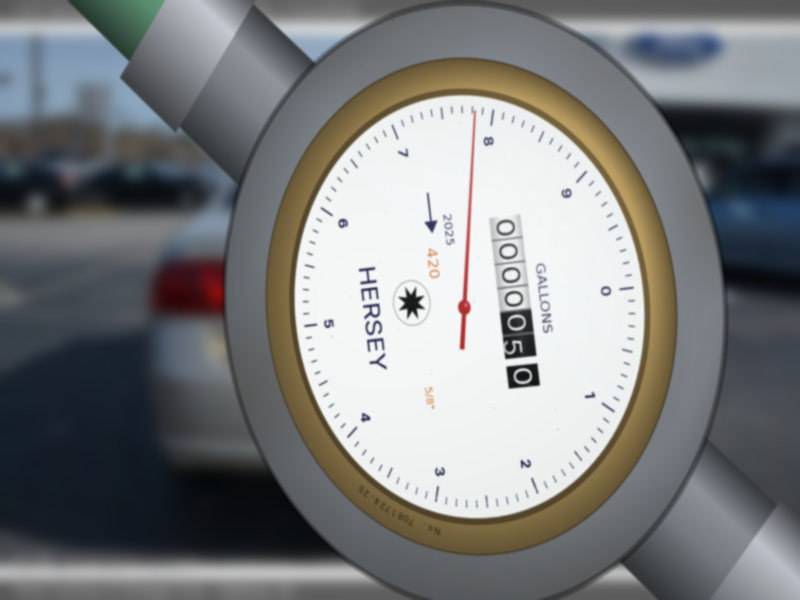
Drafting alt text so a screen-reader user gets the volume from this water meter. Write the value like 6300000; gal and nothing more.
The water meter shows 47.8; gal
